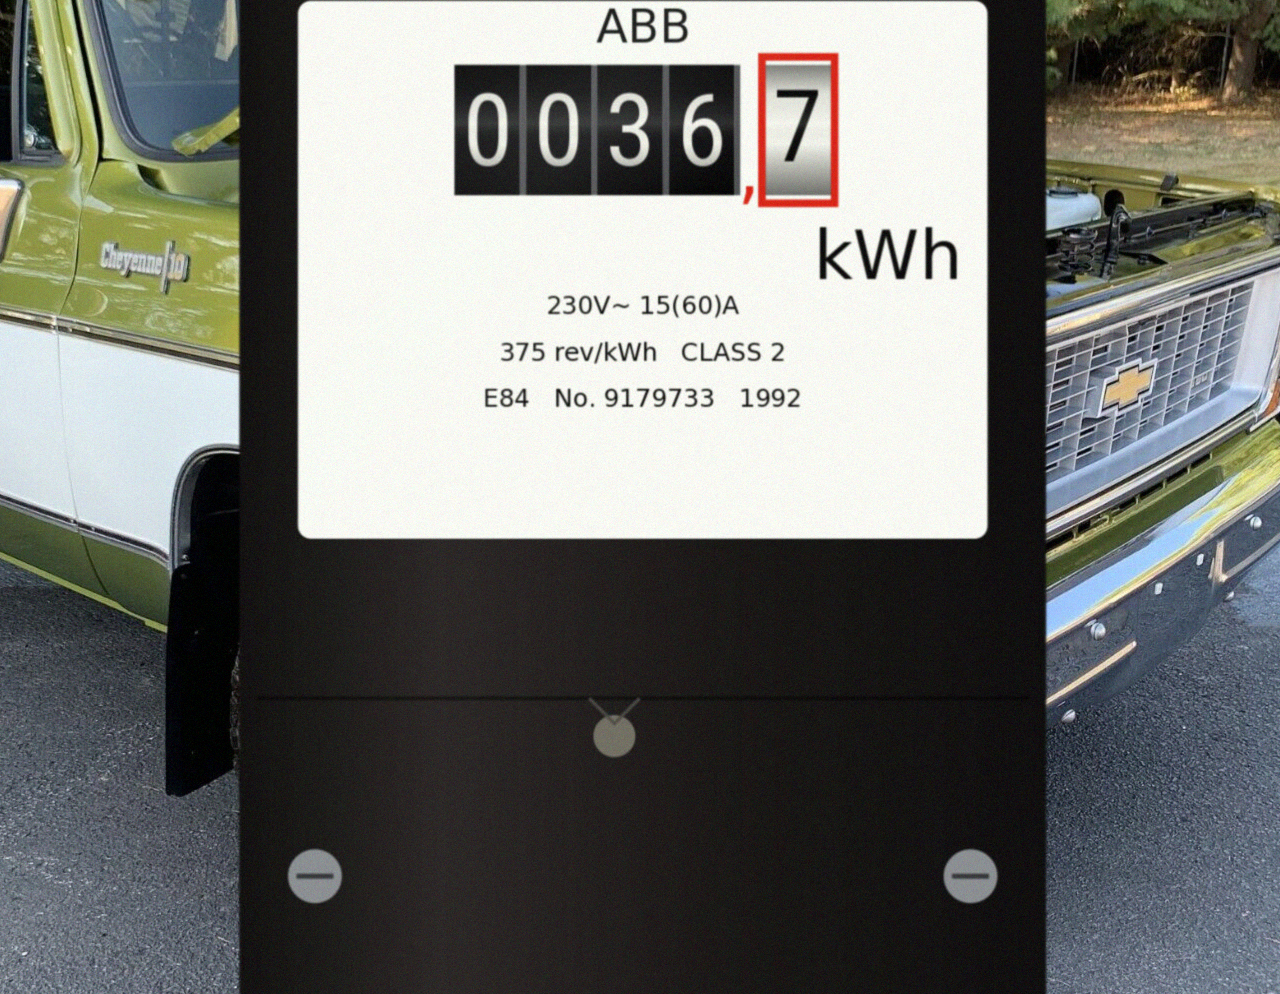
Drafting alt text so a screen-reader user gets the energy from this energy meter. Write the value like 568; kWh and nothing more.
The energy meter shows 36.7; kWh
